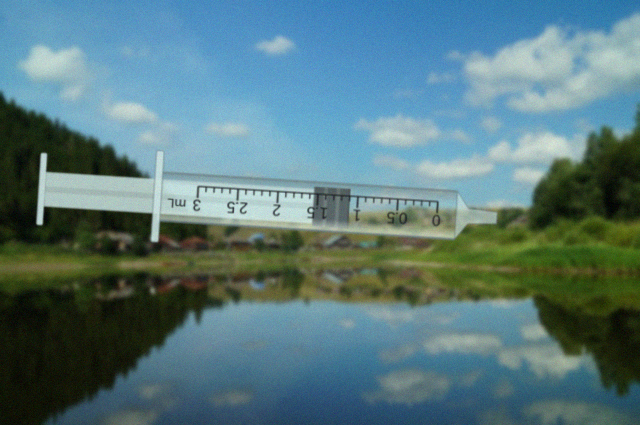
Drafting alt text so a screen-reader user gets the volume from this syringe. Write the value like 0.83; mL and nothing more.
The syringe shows 1.1; mL
